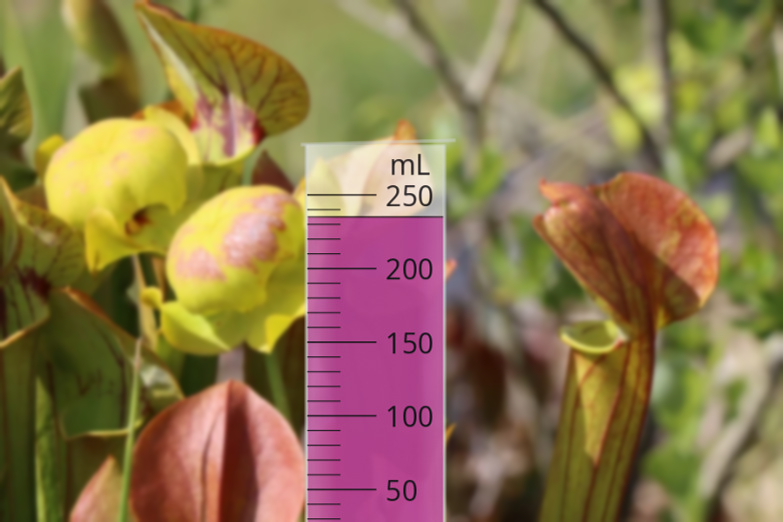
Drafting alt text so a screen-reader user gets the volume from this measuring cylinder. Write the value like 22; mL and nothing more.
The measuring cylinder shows 235; mL
